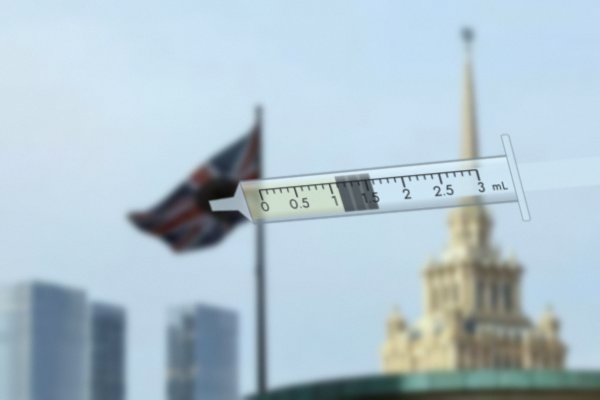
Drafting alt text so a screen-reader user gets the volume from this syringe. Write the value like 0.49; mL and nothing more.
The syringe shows 1.1; mL
